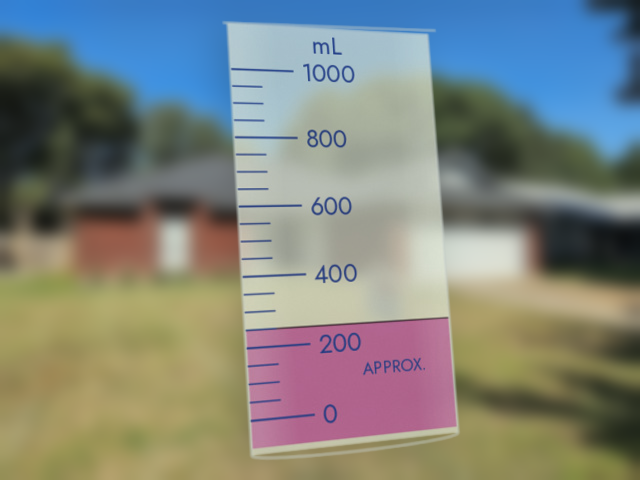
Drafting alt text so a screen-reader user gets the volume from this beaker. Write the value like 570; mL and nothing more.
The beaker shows 250; mL
